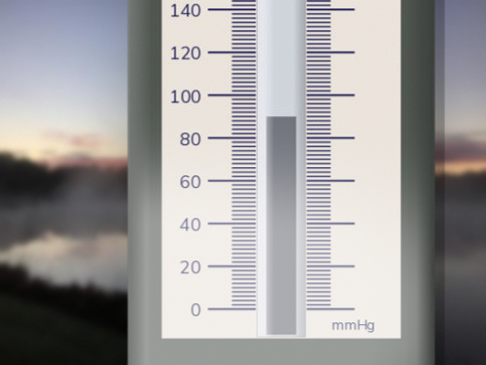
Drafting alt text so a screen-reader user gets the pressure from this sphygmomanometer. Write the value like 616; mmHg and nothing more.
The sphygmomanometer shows 90; mmHg
